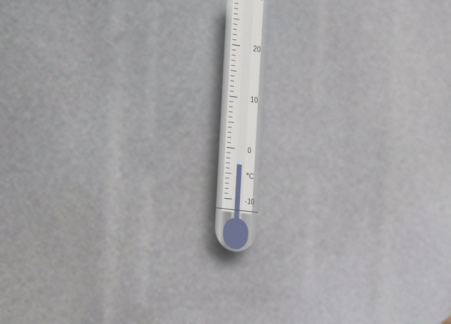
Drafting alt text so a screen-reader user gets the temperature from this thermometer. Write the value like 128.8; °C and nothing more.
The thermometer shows -3; °C
